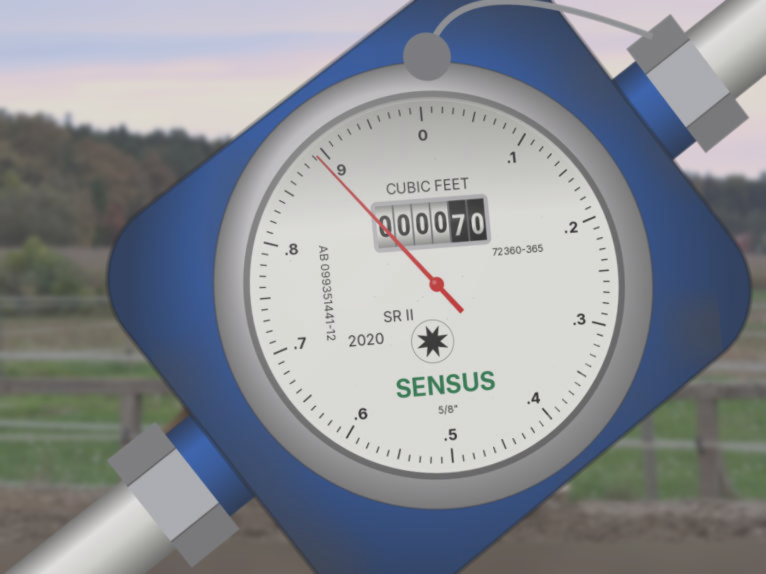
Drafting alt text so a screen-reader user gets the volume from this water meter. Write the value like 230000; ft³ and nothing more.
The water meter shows 69.89; ft³
